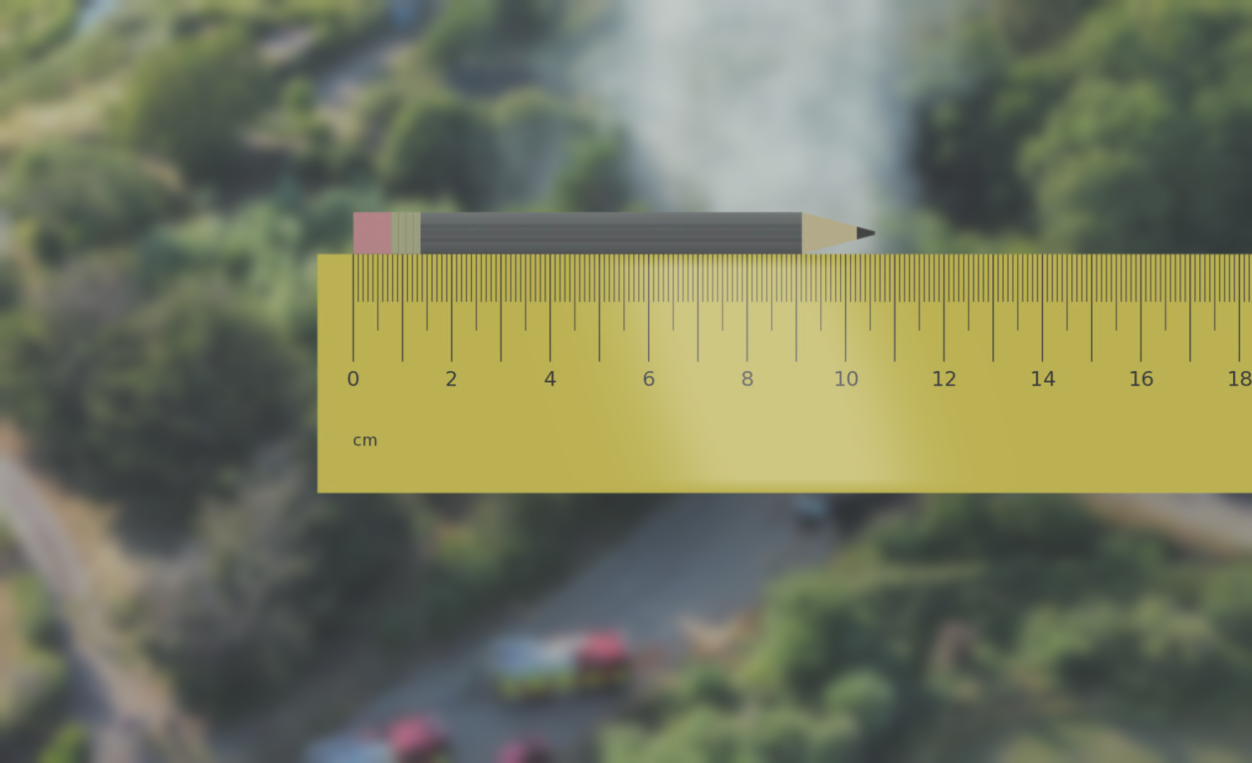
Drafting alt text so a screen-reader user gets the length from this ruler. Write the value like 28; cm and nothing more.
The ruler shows 10.6; cm
